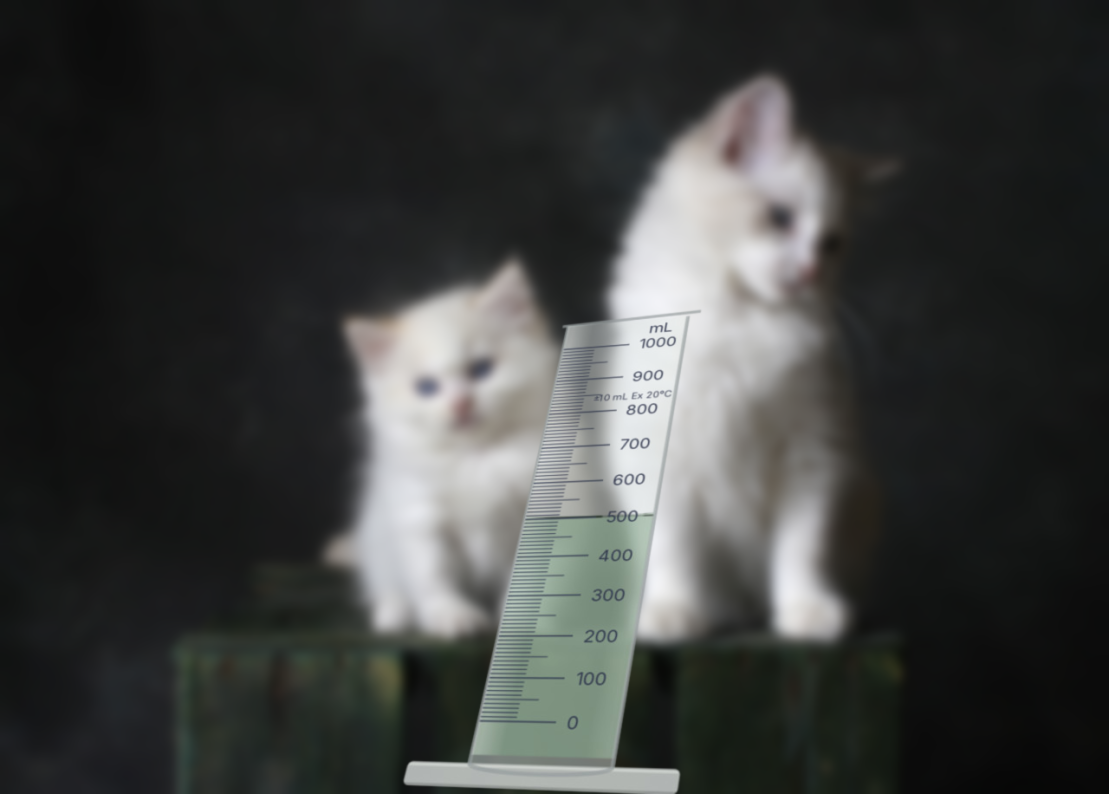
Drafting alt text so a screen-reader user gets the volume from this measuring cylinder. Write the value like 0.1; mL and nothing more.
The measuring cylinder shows 500; mL
